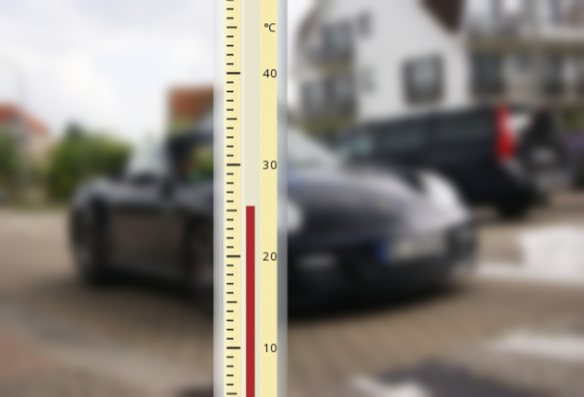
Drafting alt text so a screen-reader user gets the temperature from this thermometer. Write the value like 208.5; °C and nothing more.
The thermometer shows 25.5; °C
